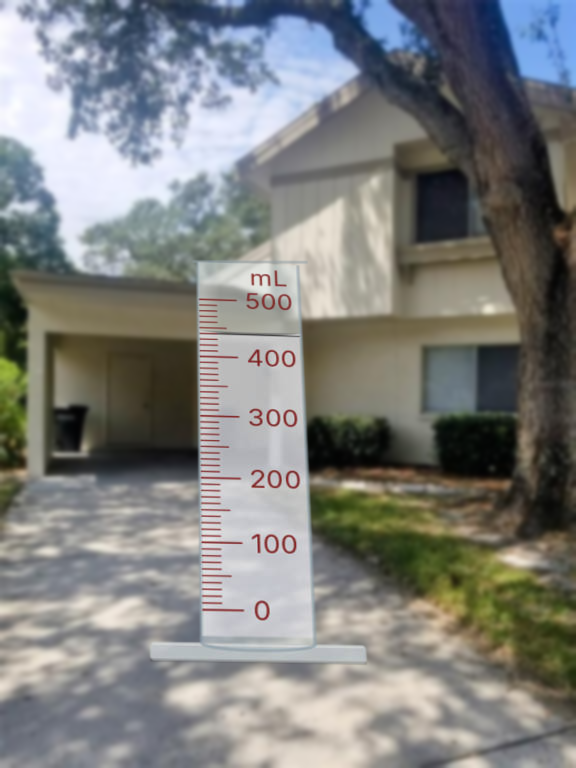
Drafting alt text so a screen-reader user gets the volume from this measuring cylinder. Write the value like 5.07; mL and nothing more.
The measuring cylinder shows 440; mL
